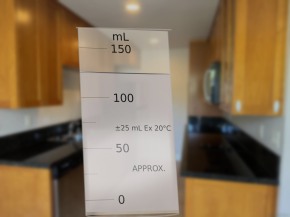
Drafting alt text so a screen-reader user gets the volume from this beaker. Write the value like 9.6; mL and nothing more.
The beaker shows 125; mL
